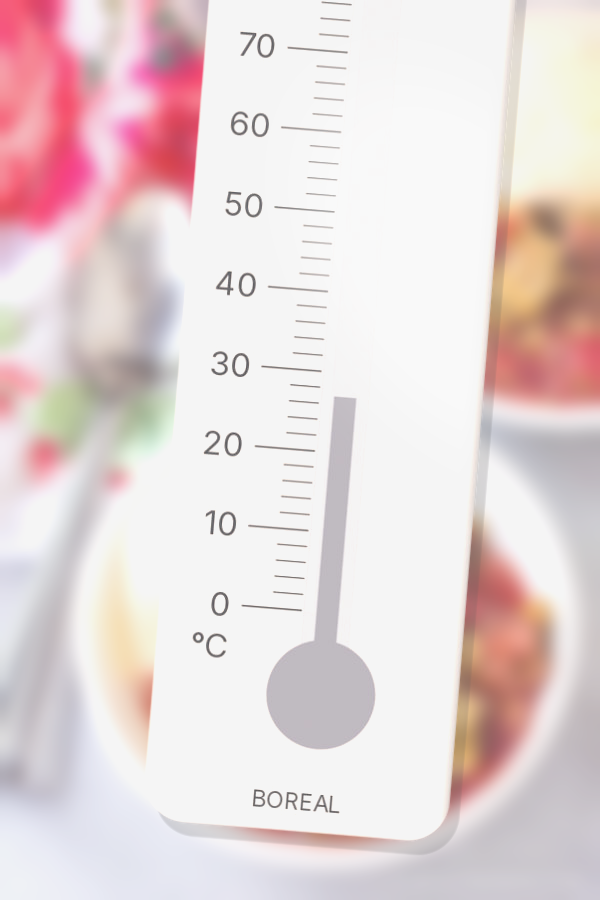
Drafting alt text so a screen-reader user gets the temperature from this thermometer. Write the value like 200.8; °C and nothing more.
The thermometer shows 27; °C
